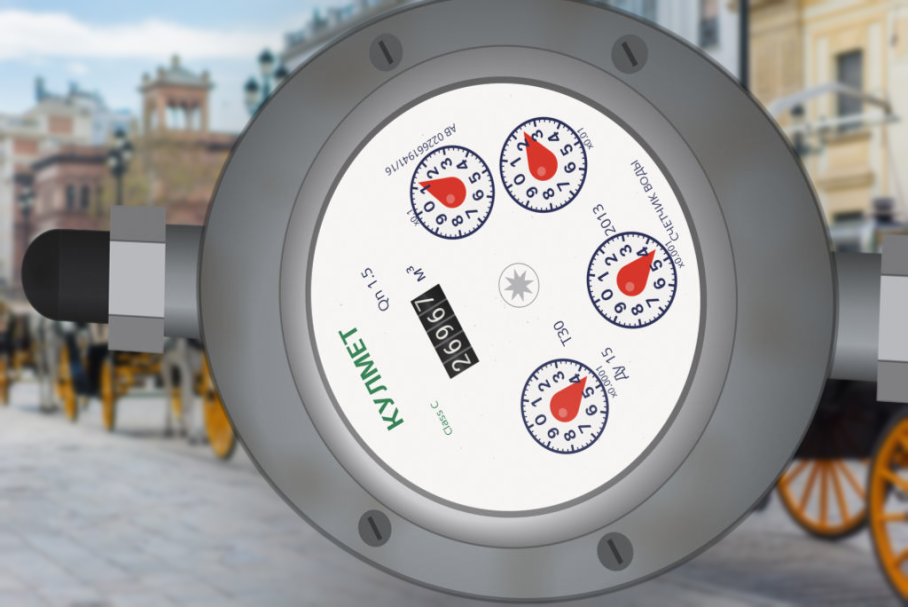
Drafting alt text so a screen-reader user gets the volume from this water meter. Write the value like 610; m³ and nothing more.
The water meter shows 26967.1244; m³
